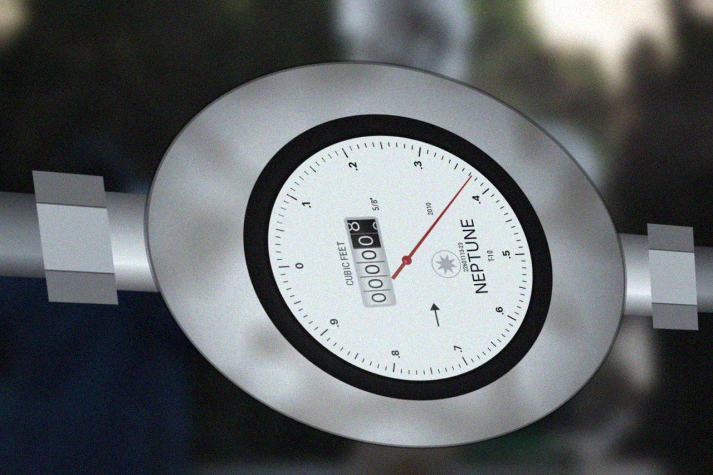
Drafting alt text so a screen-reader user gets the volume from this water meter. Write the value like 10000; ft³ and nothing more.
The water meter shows 8.37; ft³
